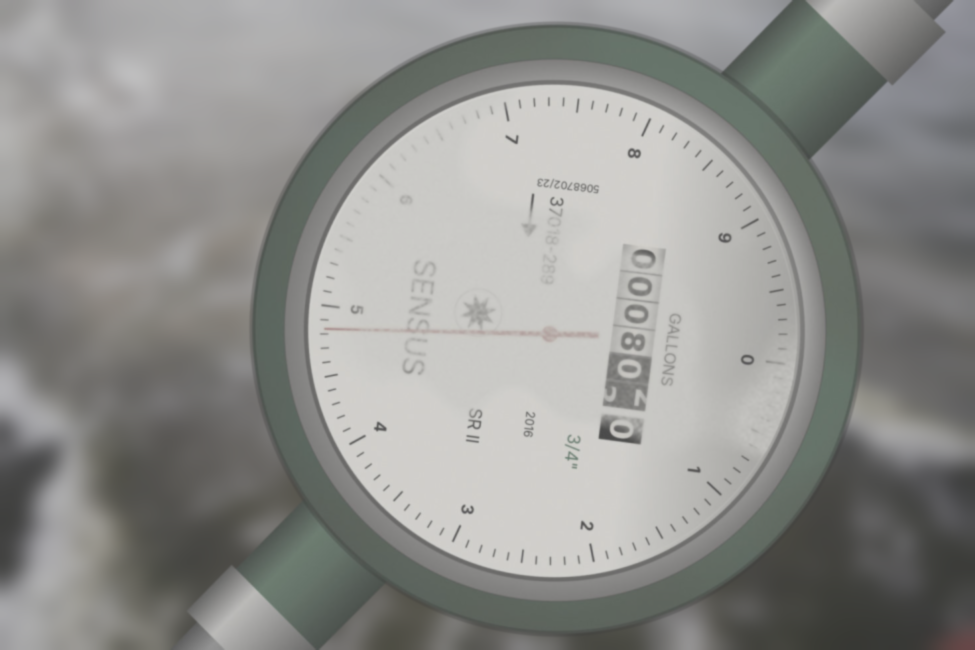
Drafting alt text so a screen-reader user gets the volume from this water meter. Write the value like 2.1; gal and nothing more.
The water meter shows 8024.8; gal
